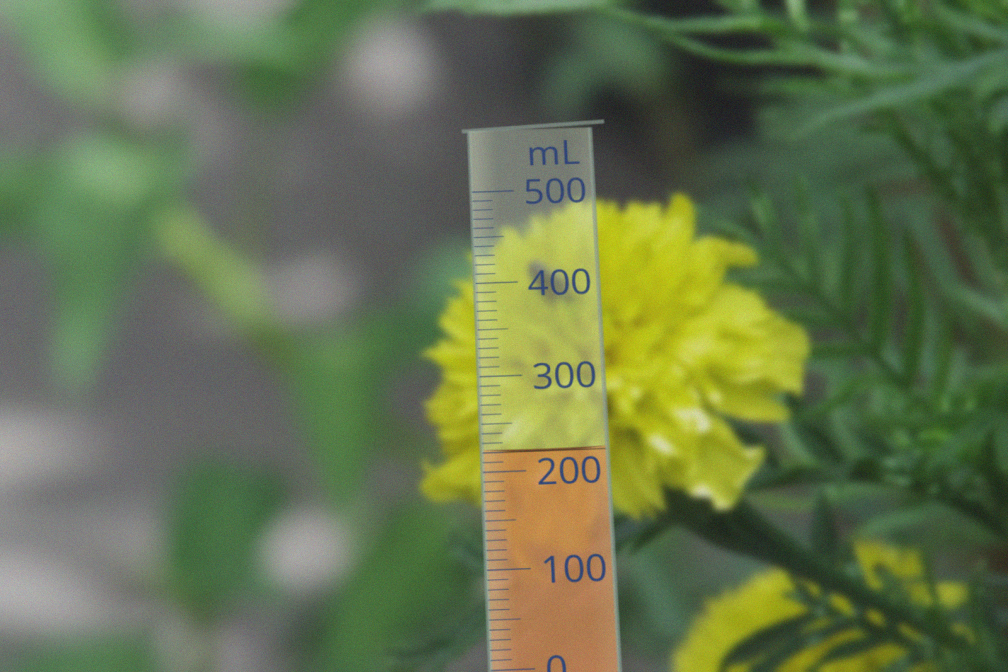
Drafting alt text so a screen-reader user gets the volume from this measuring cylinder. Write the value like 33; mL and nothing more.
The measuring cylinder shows 220; mL
